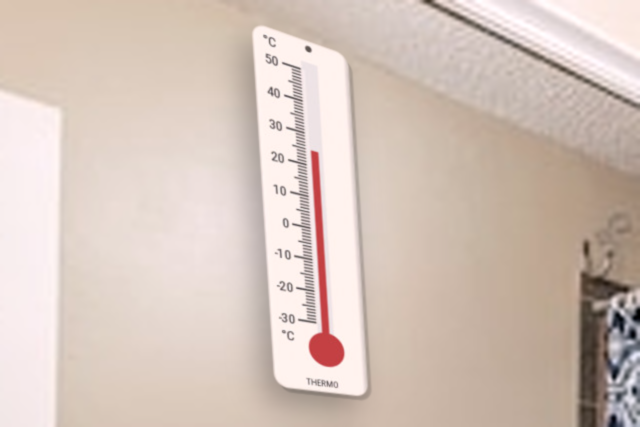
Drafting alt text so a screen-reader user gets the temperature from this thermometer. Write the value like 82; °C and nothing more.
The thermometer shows 25; °C
